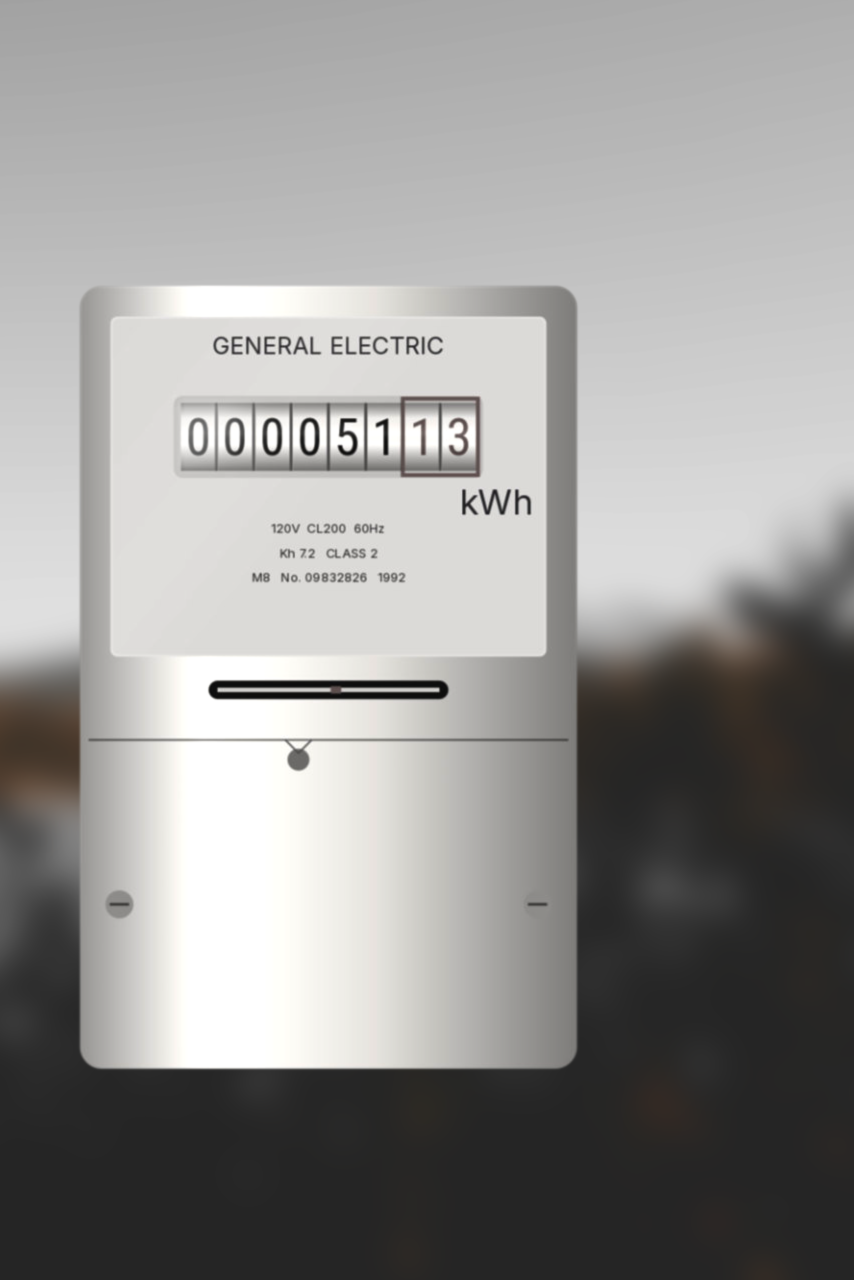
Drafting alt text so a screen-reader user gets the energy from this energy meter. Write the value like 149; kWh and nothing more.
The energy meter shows 51.13; kWh
